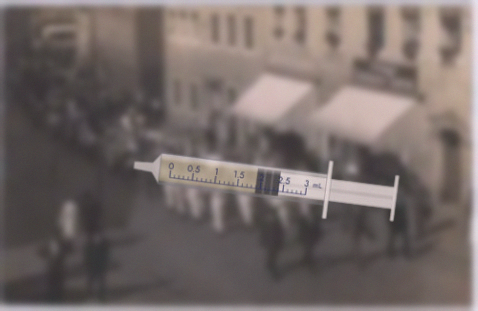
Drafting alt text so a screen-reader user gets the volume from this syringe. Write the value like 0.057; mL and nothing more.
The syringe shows 1.9; mL
